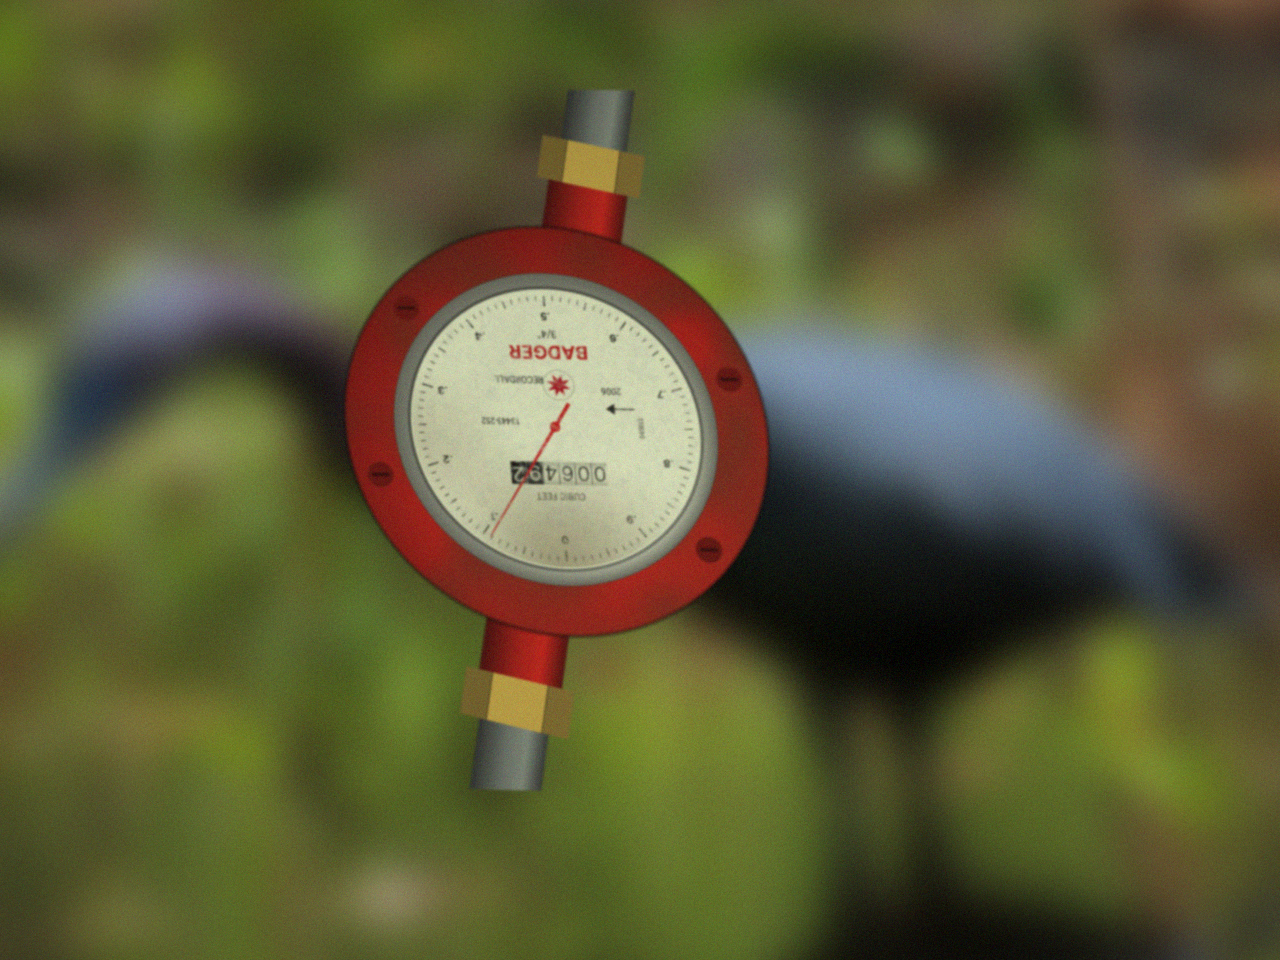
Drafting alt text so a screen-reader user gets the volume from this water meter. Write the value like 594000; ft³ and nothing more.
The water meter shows 6492.09; ft³
